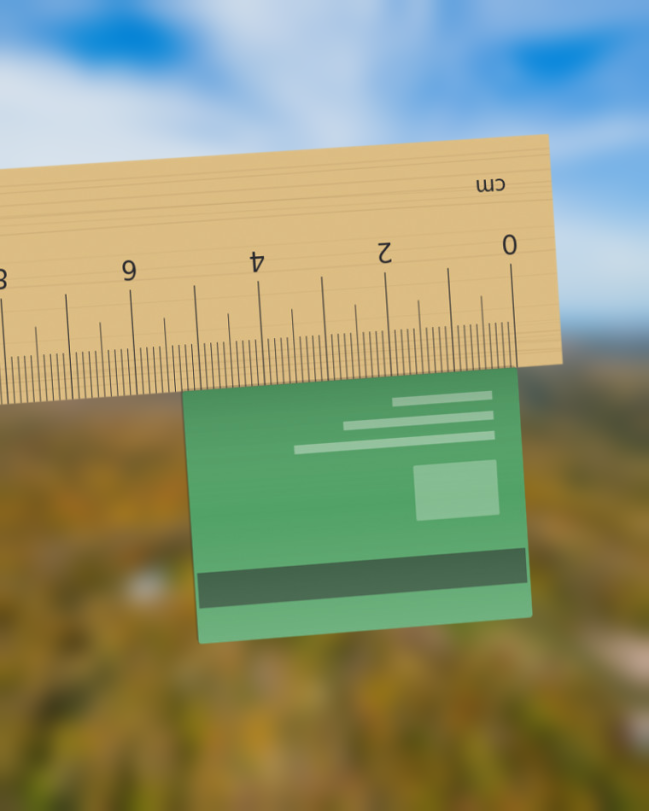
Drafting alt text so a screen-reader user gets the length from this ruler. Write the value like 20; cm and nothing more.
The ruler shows 5.3; cm
